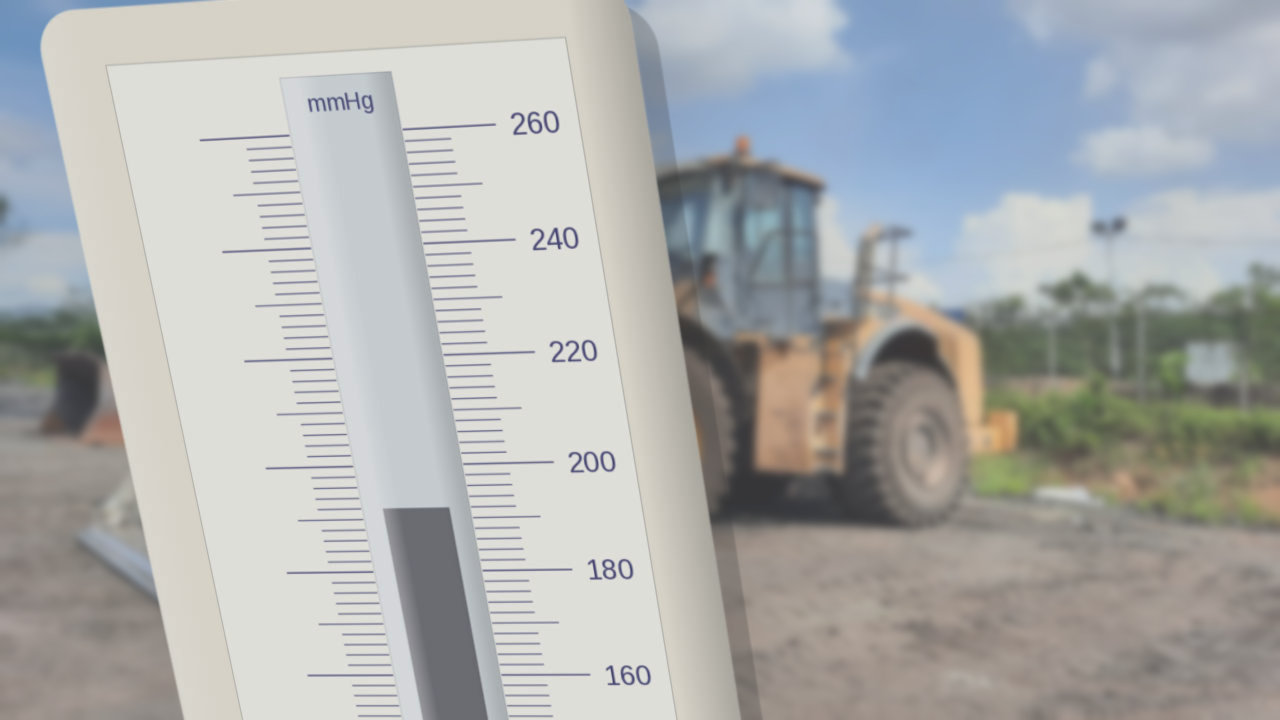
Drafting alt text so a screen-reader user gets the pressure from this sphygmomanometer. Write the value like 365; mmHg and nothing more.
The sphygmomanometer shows 192; mmHg
